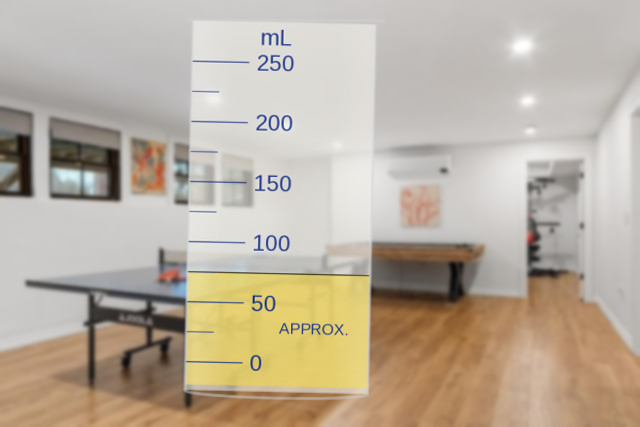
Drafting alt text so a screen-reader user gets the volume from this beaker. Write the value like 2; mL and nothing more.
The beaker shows 75; mL
